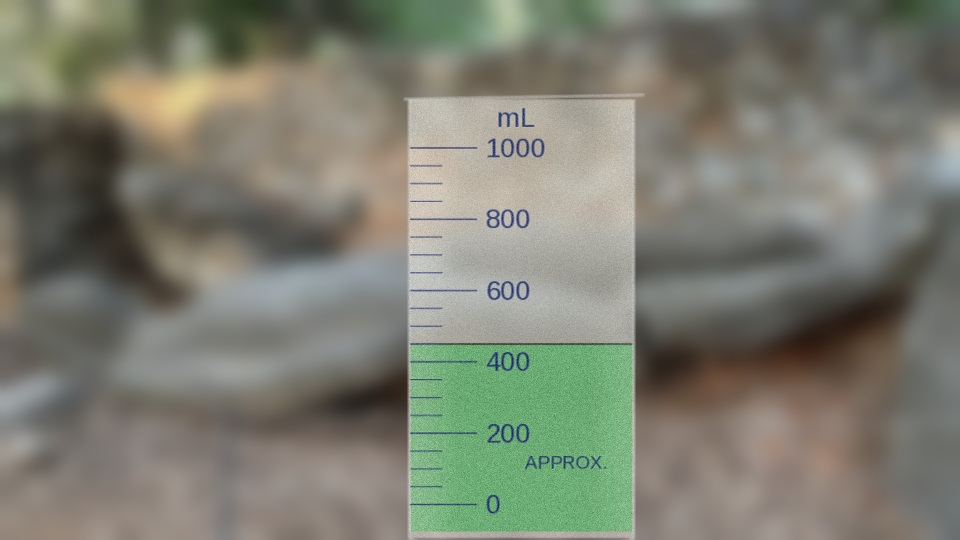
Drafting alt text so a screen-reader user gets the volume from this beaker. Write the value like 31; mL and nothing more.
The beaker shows 450; mL
